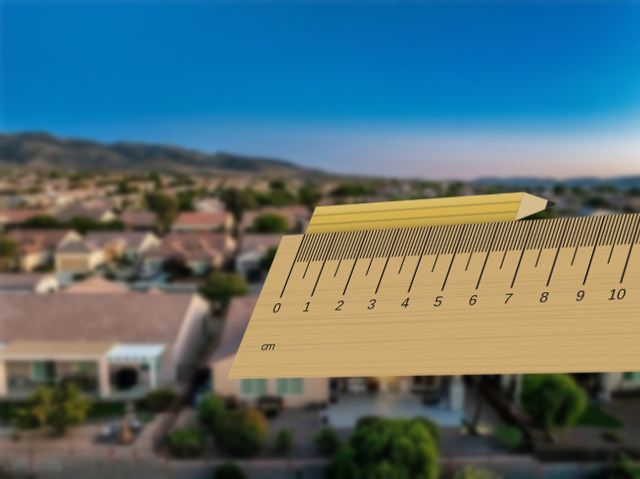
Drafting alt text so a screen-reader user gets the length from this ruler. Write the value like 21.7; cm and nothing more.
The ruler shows 7.5; cm
